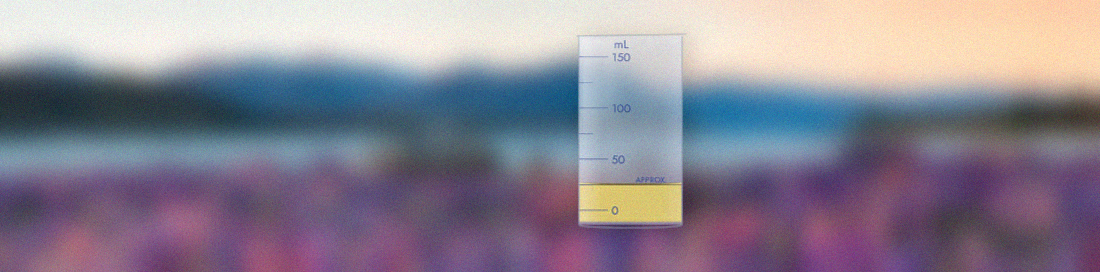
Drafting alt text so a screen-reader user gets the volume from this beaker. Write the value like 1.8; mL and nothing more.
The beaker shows 25; mL
